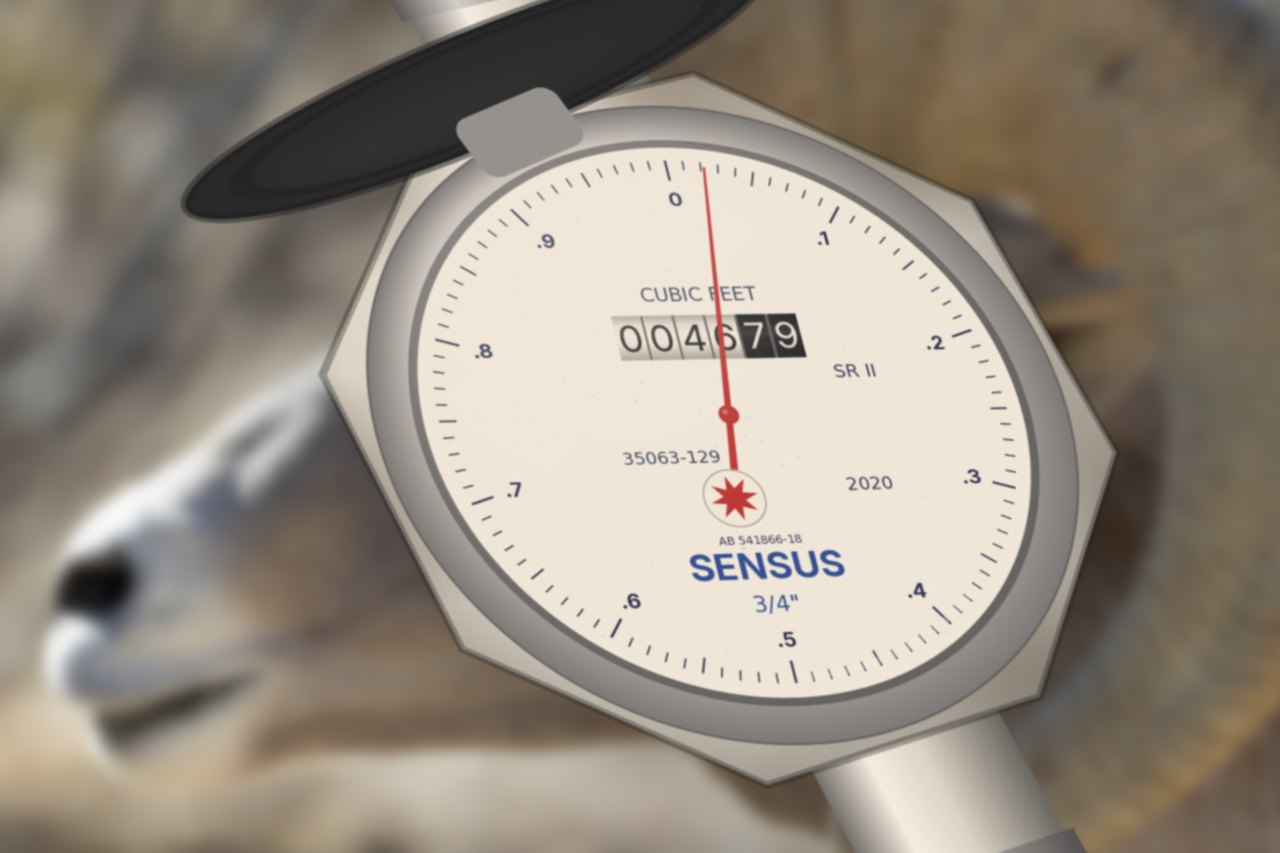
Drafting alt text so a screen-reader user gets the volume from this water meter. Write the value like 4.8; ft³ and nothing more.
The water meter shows 4679.02; ft³
